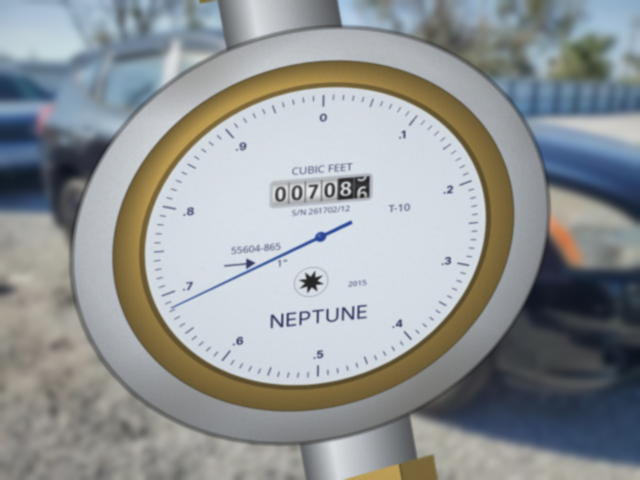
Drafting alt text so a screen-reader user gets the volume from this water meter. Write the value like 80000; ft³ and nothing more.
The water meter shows 7085.68; ft³
